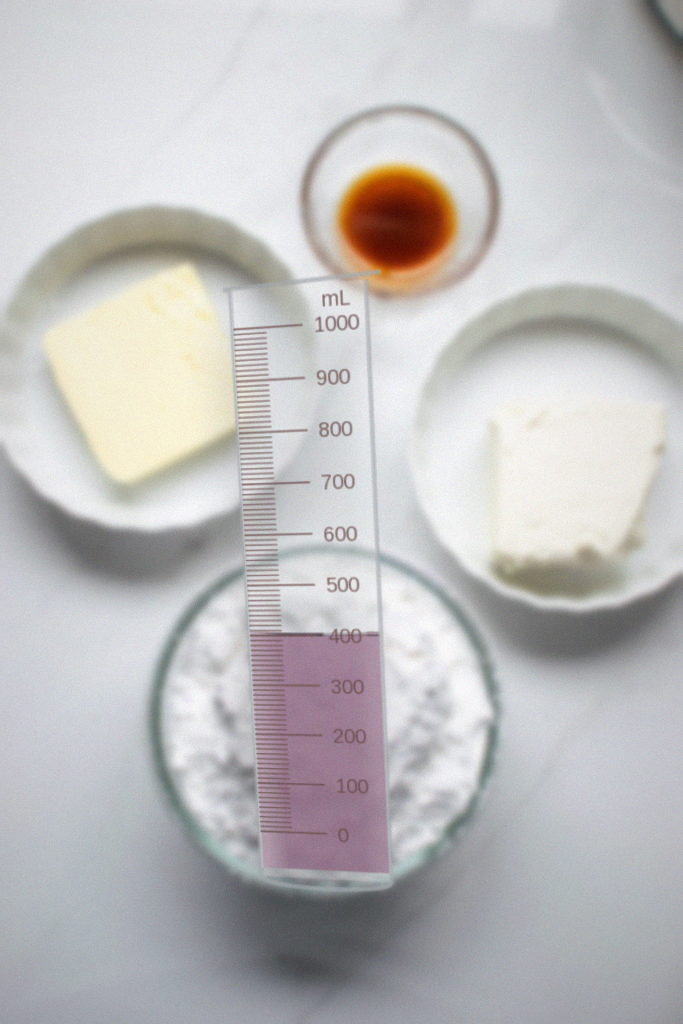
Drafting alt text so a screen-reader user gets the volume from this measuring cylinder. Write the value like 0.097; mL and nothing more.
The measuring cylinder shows 400; mL
